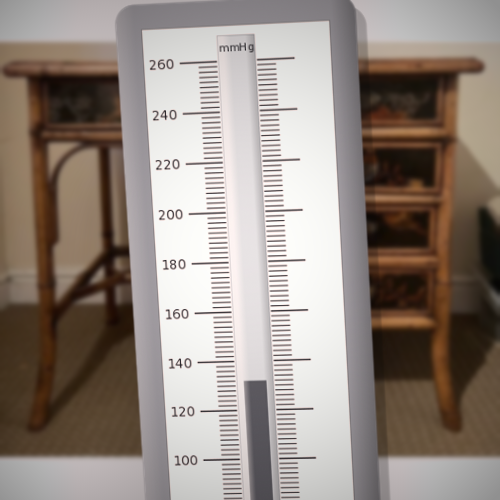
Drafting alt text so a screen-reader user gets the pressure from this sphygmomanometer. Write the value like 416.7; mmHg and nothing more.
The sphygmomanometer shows 132; mmHg
